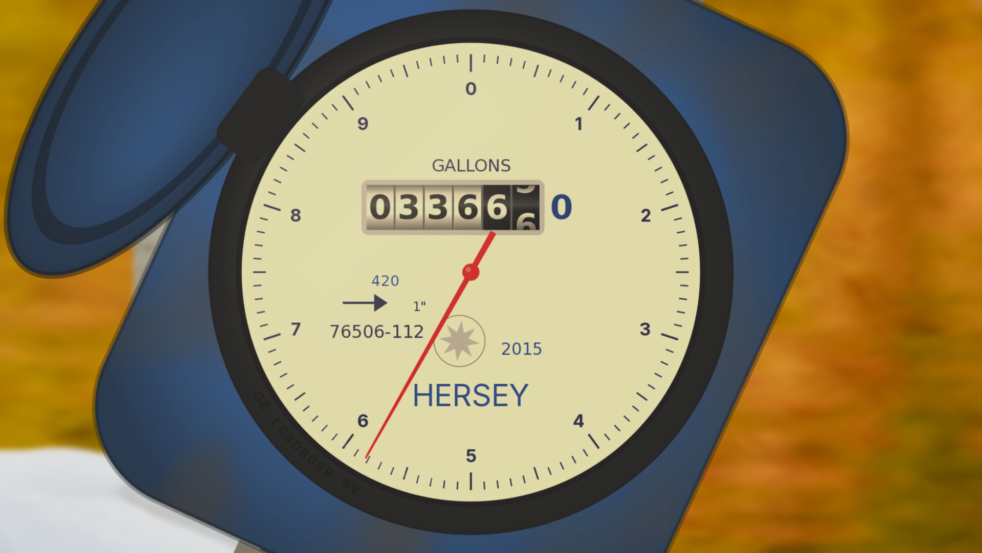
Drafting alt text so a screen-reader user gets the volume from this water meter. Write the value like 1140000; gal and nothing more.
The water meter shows 336655.8; gal
